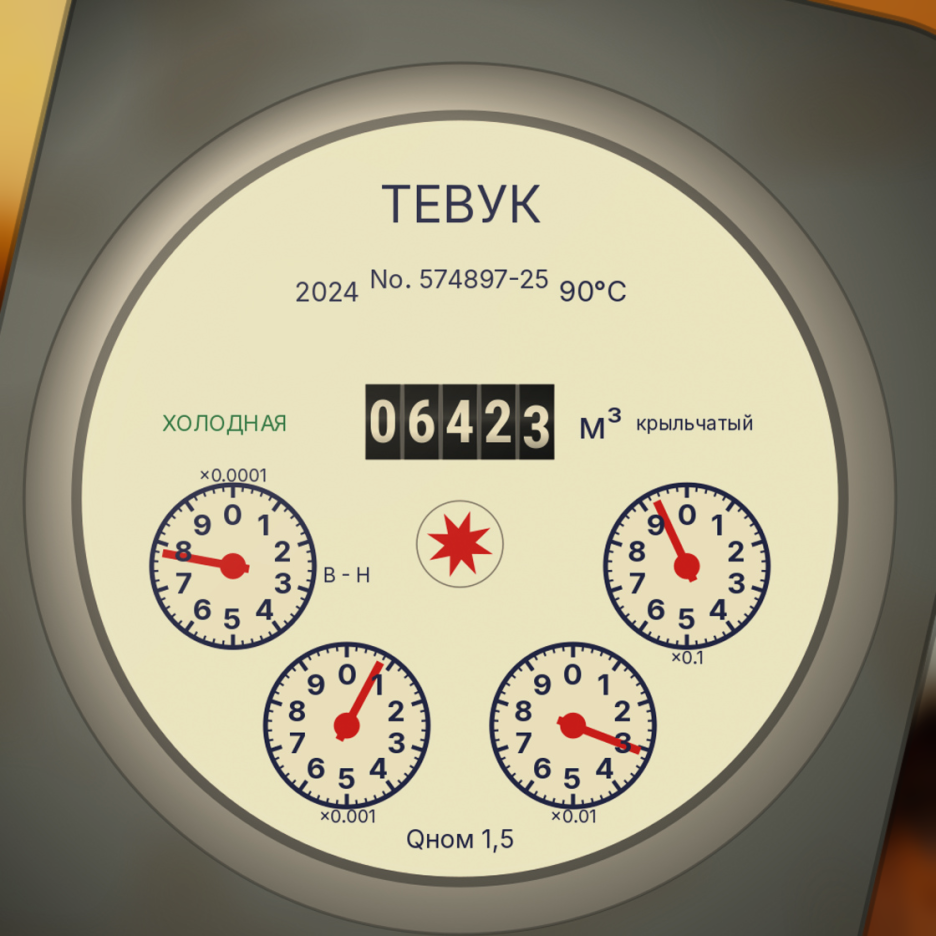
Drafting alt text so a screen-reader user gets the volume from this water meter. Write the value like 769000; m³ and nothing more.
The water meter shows 6422.9307; m³
